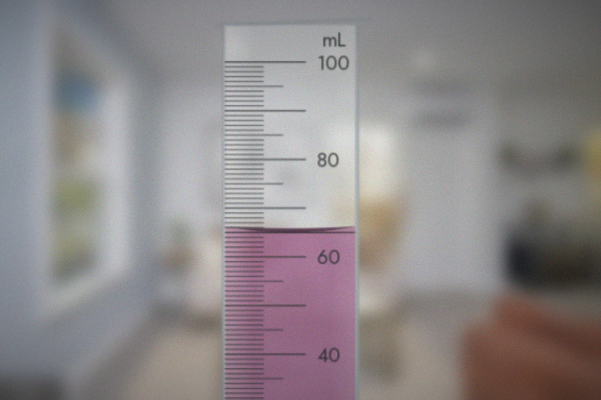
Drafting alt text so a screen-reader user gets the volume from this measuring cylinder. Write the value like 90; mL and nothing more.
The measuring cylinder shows 65; mL
